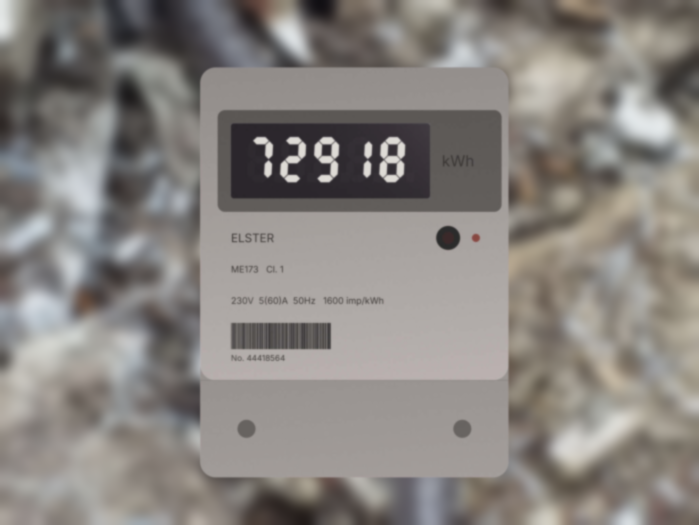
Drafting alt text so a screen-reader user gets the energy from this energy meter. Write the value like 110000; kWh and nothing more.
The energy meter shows 72918; kWh
